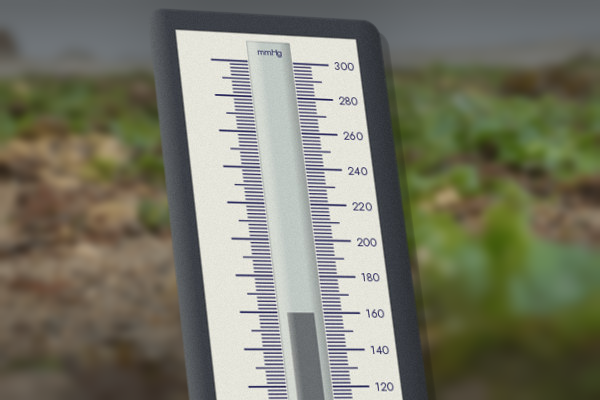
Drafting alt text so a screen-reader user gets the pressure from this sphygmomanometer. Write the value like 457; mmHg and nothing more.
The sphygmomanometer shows 160; mmHg
